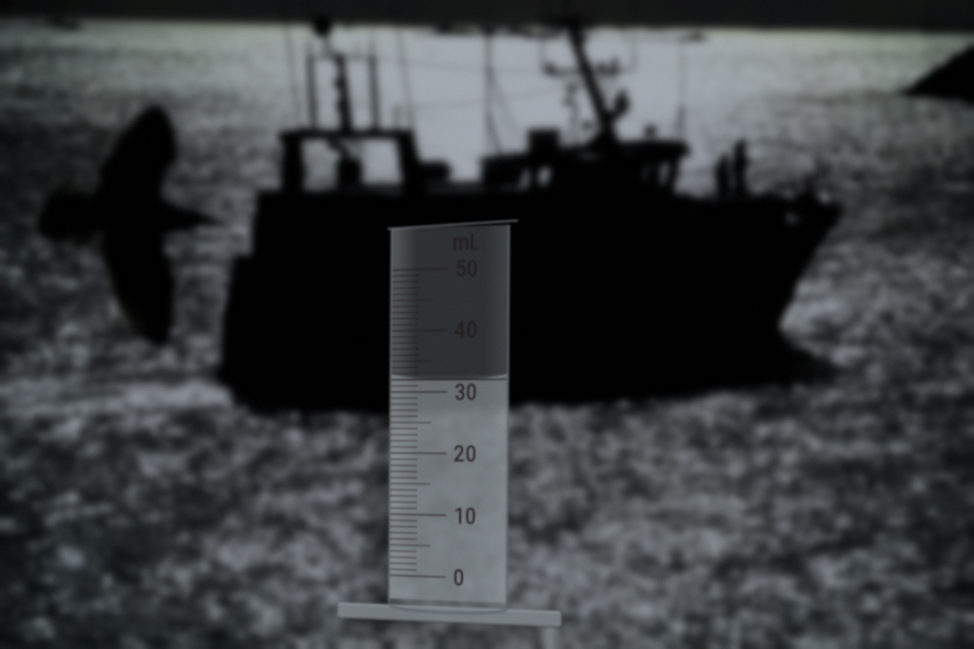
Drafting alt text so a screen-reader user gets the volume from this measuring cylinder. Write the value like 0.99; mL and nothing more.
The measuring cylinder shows 32; mL
